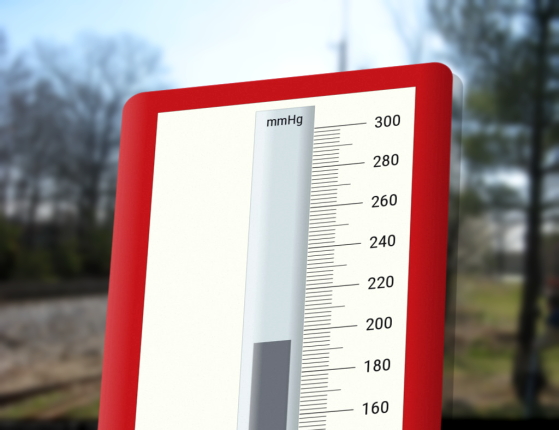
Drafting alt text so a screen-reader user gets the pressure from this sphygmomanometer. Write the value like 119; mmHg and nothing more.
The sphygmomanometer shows 196; mmHg
